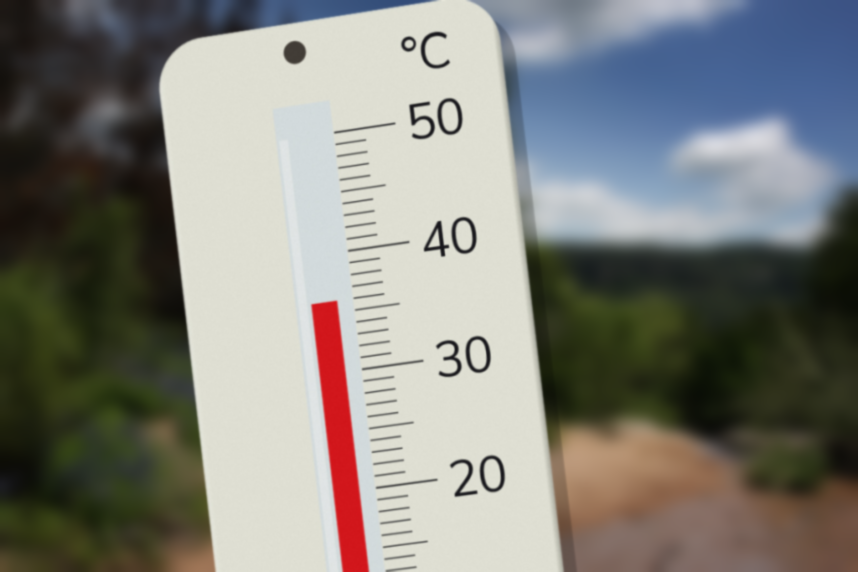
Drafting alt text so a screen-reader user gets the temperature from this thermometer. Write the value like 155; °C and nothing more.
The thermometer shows 36; °C
